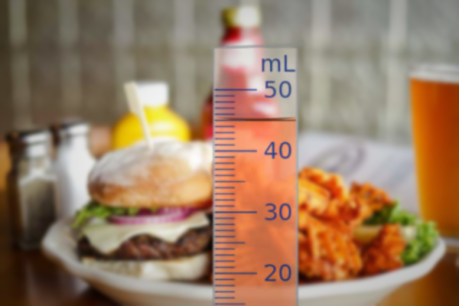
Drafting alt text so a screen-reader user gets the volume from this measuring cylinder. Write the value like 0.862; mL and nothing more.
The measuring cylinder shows 45; mL
